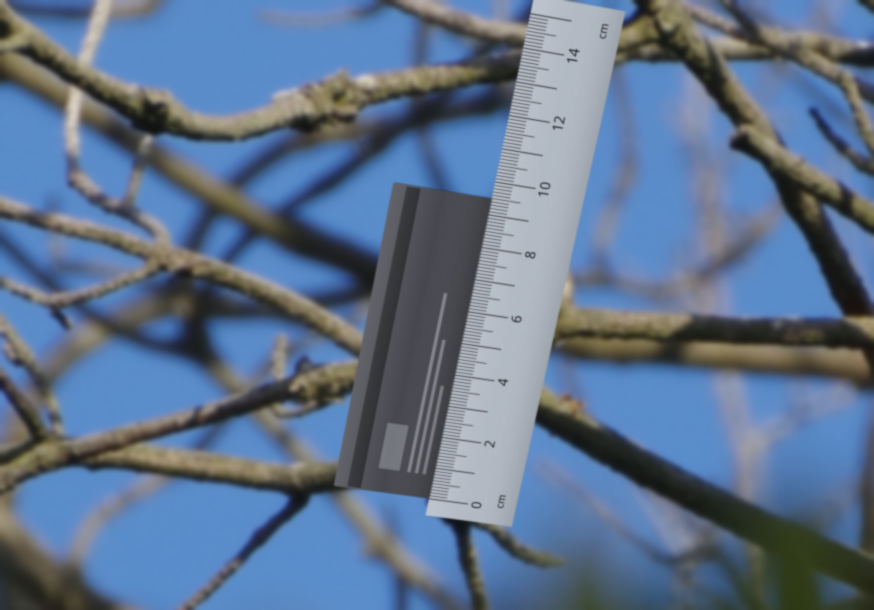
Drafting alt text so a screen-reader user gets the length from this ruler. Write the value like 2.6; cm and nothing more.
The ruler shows 9.5; cm
